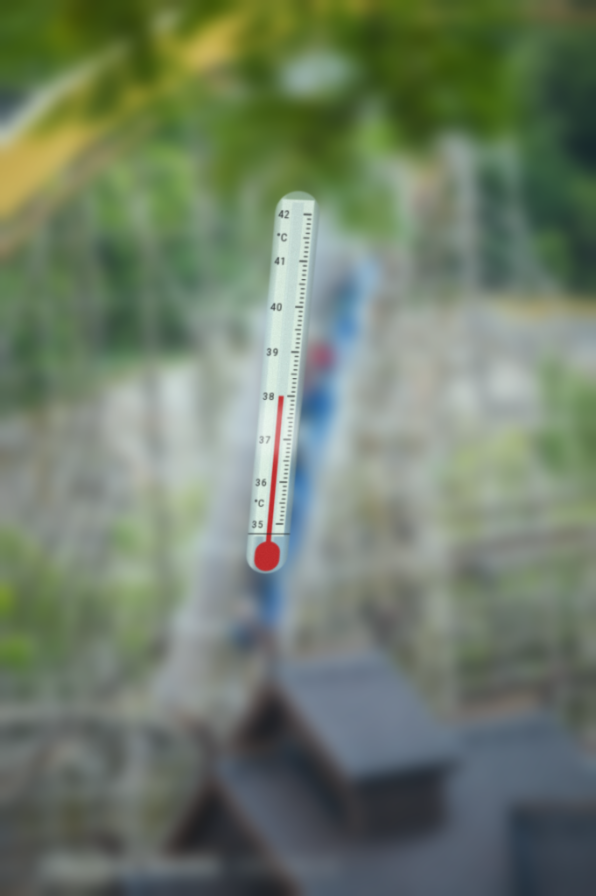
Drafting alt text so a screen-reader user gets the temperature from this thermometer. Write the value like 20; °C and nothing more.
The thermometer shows 38; °C
